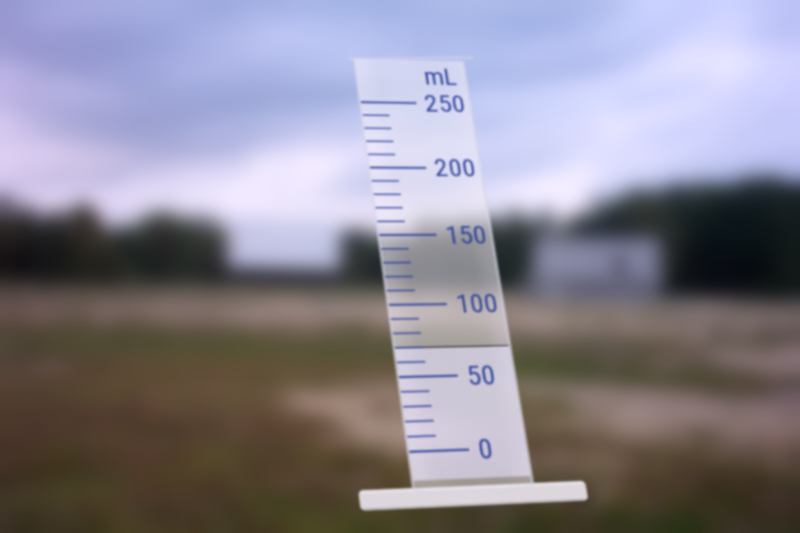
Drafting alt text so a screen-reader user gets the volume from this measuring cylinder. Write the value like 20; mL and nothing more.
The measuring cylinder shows 70; mL
